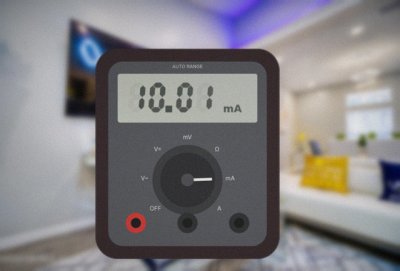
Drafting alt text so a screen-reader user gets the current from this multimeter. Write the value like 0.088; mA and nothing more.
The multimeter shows 10.01; mA
